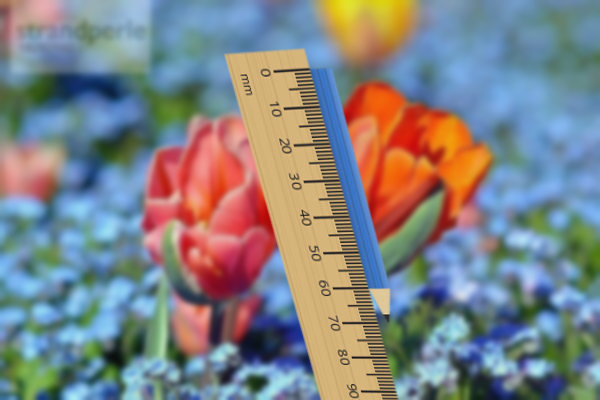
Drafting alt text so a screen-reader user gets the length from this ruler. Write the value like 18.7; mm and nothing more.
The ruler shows 70; mm
